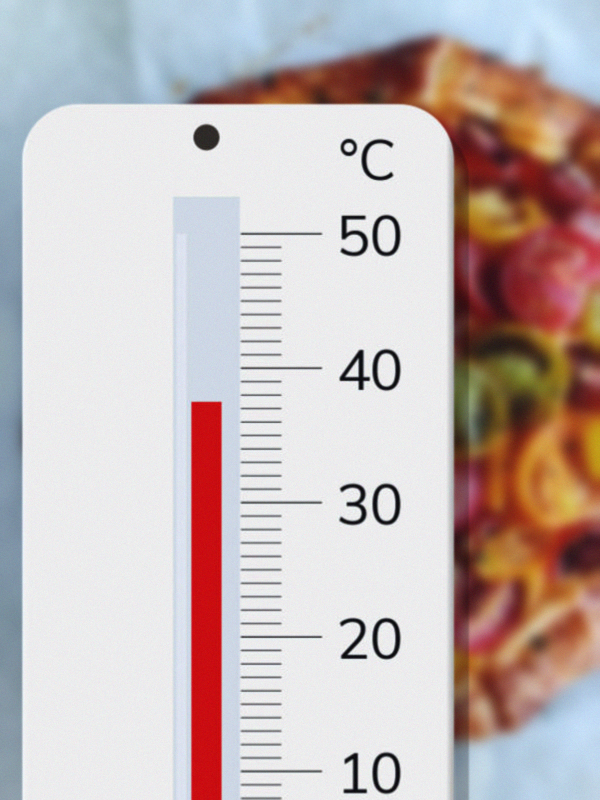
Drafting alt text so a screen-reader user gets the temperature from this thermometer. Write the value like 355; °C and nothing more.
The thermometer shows 37.5; °C
